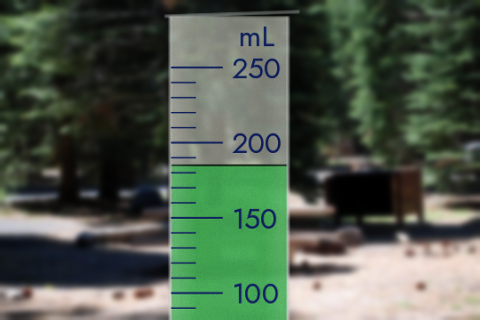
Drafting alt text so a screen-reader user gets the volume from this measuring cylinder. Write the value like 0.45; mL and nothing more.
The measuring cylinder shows 185; mL
